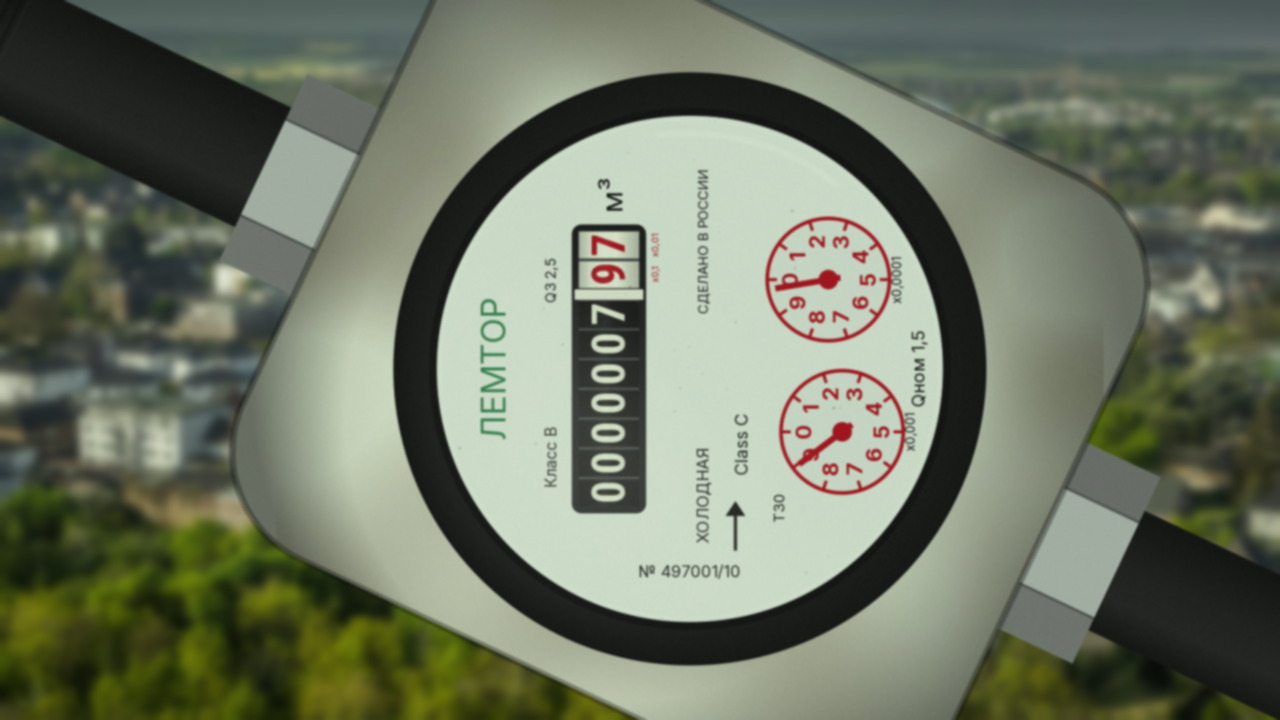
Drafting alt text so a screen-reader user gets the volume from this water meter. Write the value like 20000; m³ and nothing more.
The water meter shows 7.9789; m³
